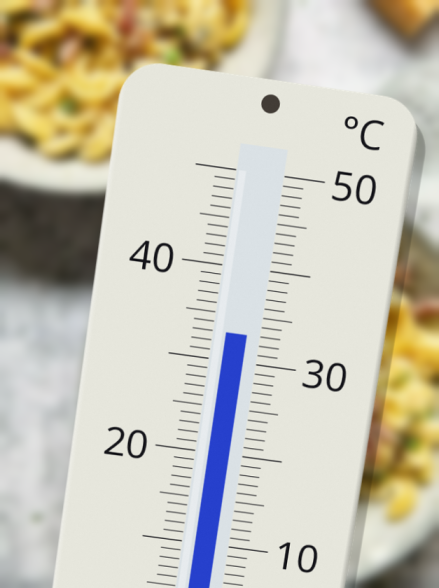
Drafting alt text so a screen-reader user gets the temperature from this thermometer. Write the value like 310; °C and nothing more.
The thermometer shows 33; °C
